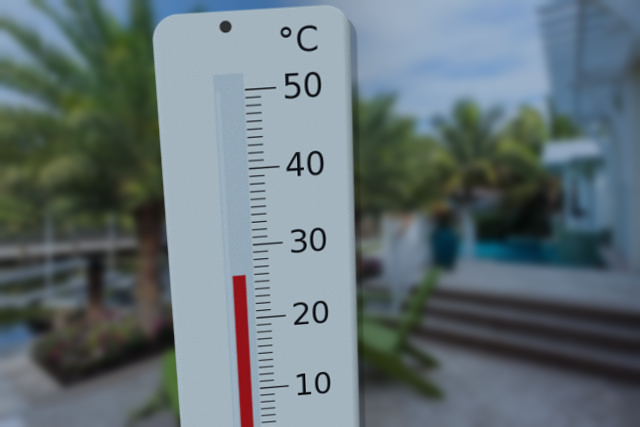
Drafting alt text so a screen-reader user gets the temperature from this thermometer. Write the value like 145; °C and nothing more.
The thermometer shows 26; °C
